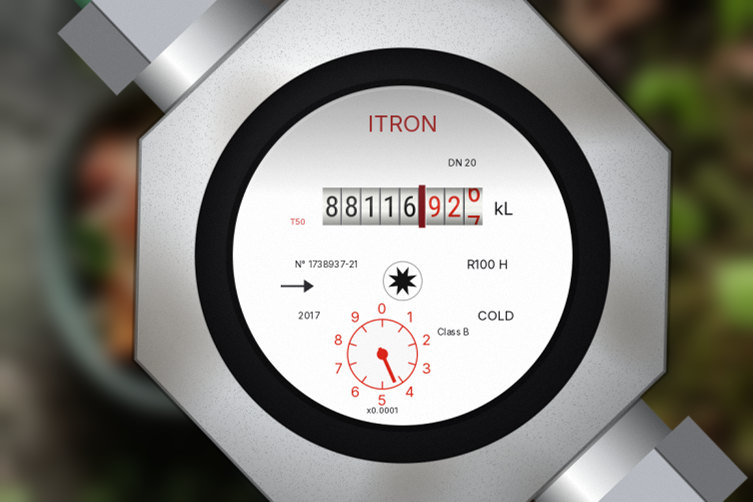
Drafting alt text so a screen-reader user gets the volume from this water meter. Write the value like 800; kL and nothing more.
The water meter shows 88116.9264; kL
